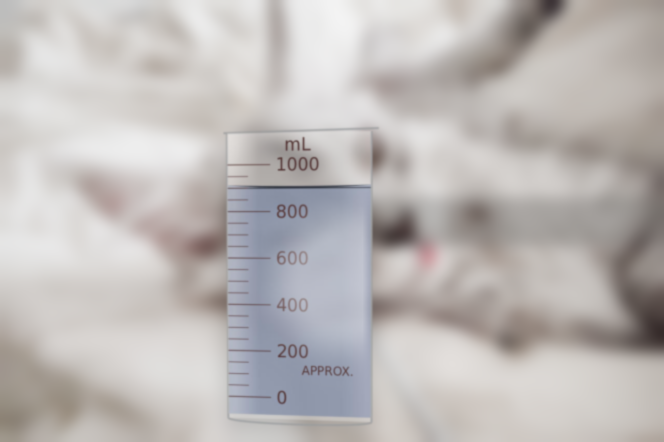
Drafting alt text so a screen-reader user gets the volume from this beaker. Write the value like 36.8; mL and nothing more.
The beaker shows 900; mL
